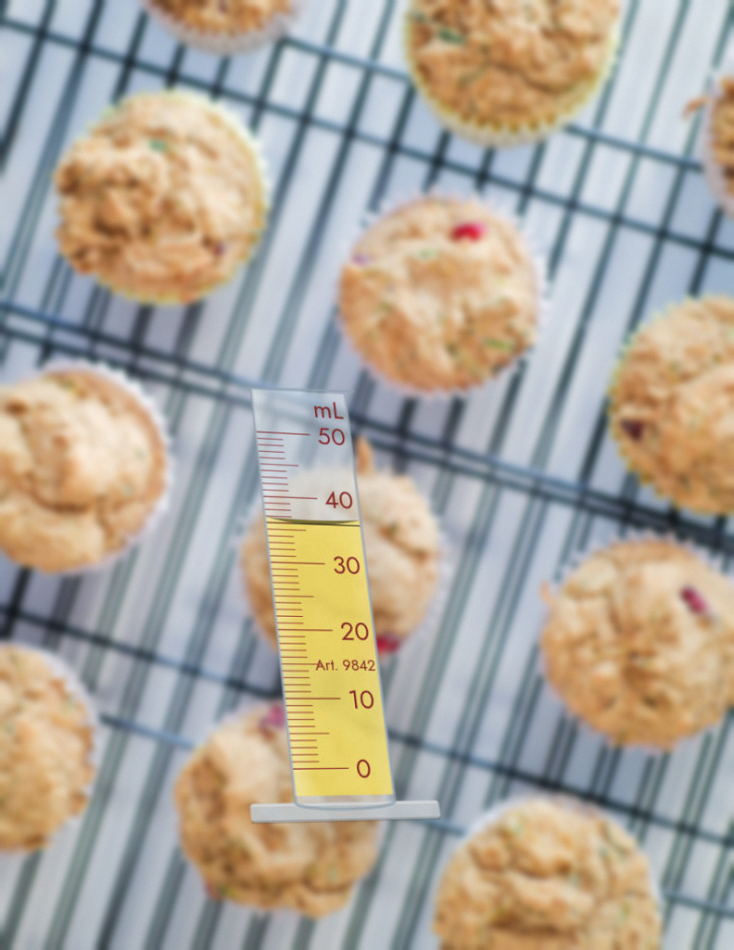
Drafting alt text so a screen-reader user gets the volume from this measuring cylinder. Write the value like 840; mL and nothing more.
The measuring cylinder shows 36; mL
